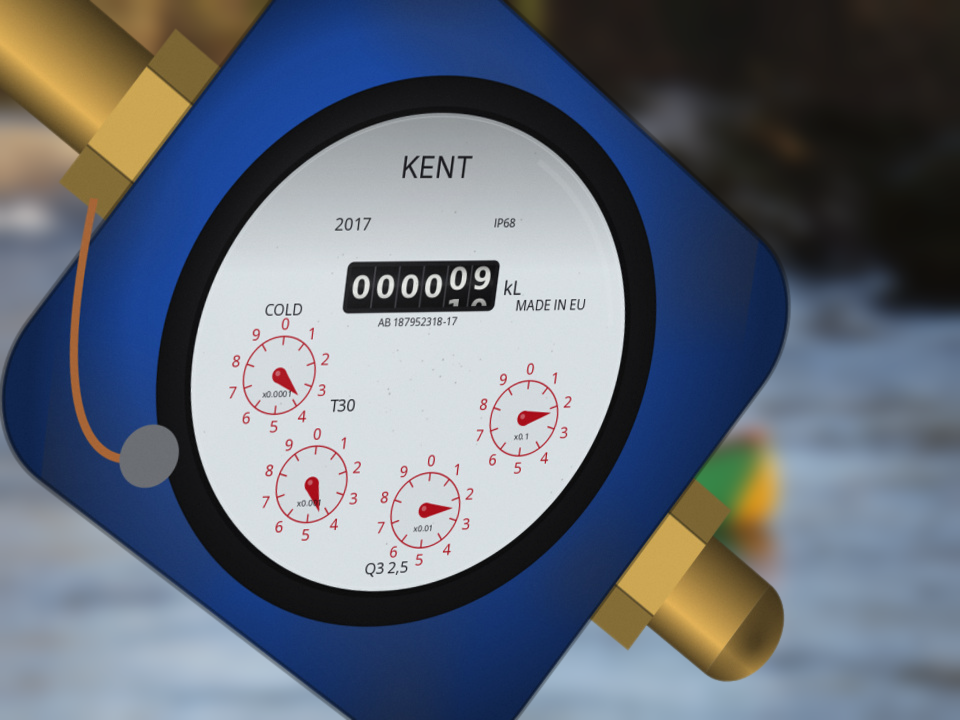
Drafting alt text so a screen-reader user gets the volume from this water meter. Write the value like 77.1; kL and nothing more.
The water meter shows 9.2243; kL
